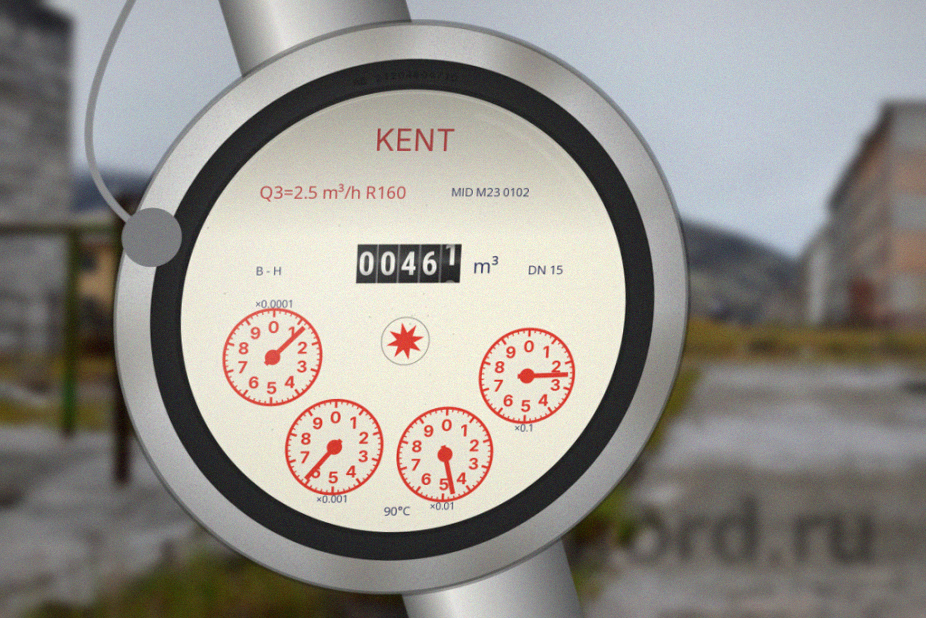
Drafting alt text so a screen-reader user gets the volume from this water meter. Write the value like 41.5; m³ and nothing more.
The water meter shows 461.2461; m³
